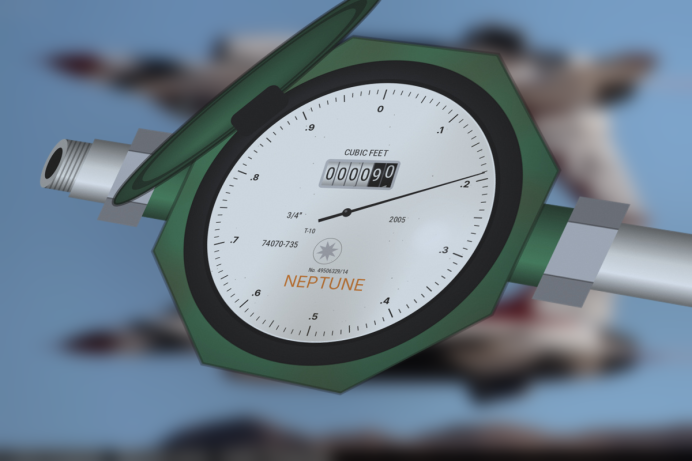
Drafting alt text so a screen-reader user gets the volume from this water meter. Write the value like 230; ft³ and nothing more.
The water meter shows 90.19; ft³
